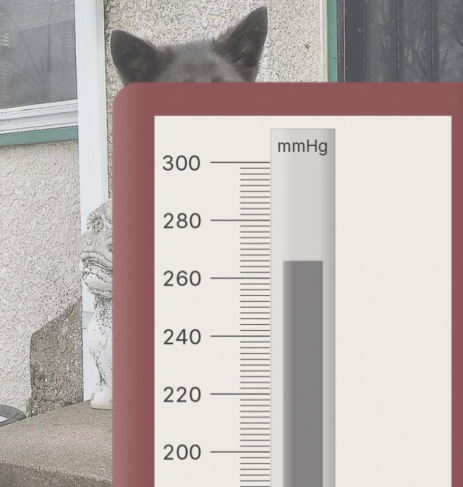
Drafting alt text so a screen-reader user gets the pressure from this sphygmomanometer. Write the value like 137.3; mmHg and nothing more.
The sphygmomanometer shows 266; mmHg
